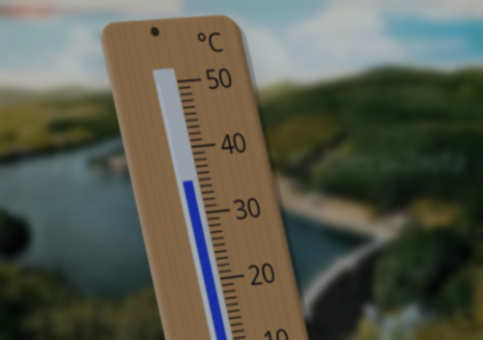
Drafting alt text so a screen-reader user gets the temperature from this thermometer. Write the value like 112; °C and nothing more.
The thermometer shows 35; °C
